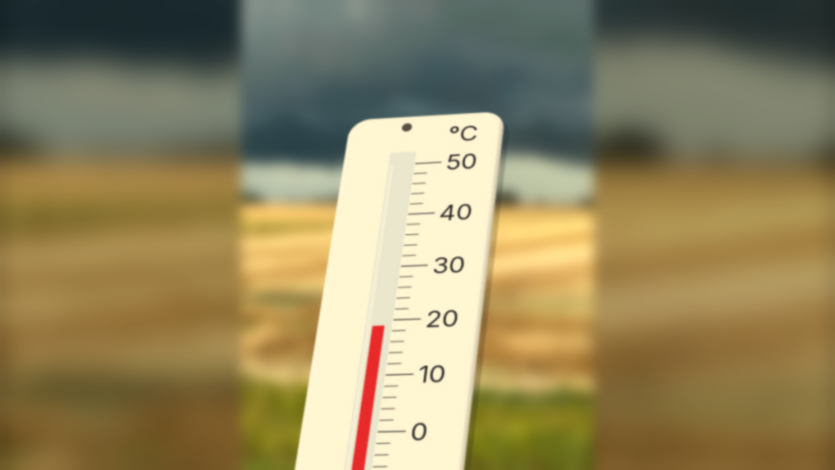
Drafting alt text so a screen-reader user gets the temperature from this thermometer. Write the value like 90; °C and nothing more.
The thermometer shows 19; °C
